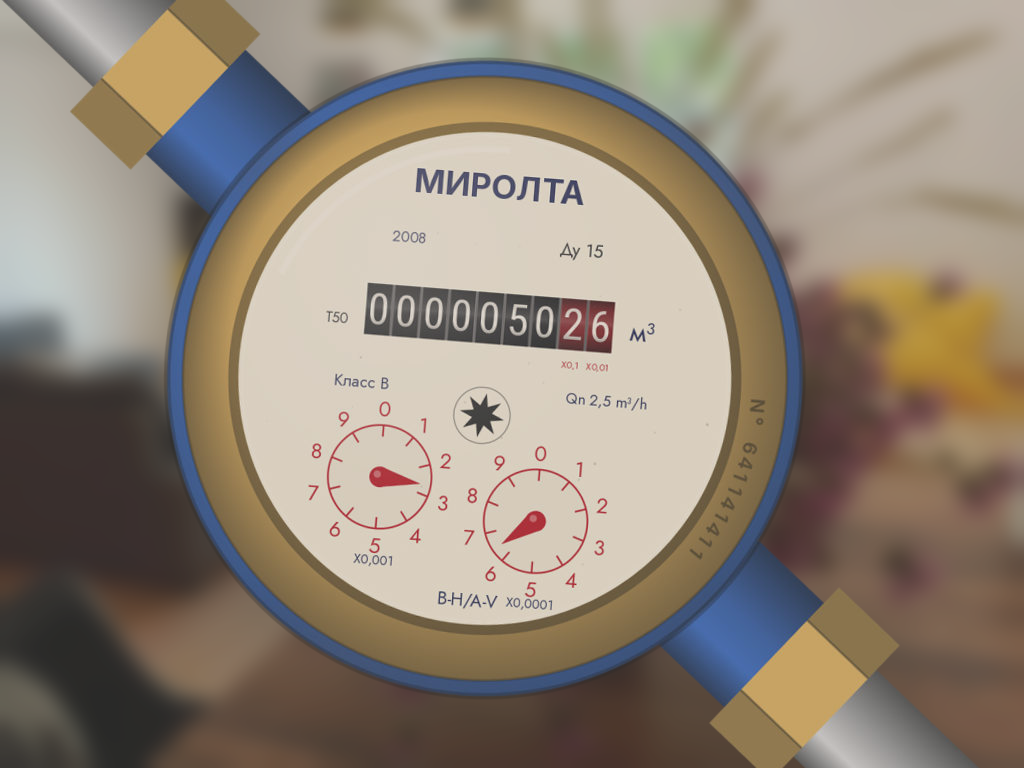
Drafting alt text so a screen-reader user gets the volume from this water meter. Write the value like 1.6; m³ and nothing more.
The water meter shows 50.2626; m³
